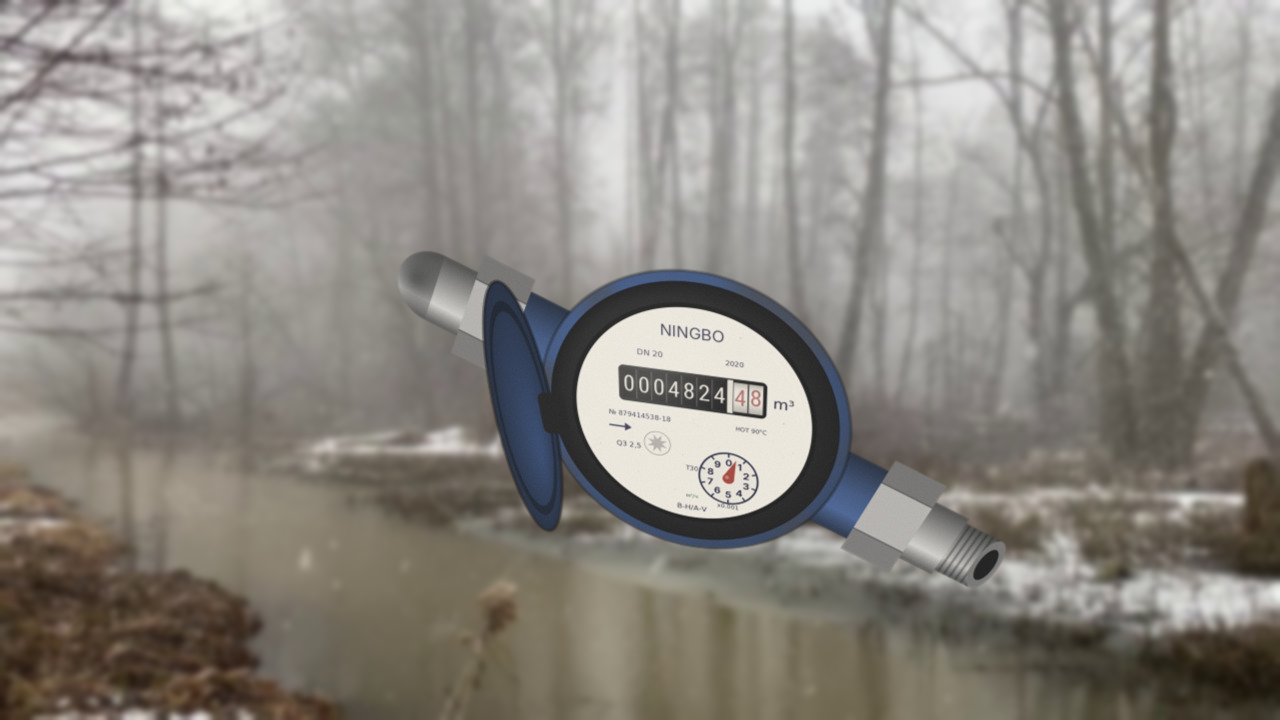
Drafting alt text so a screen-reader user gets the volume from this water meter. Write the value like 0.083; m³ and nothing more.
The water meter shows 4824.480; m³
